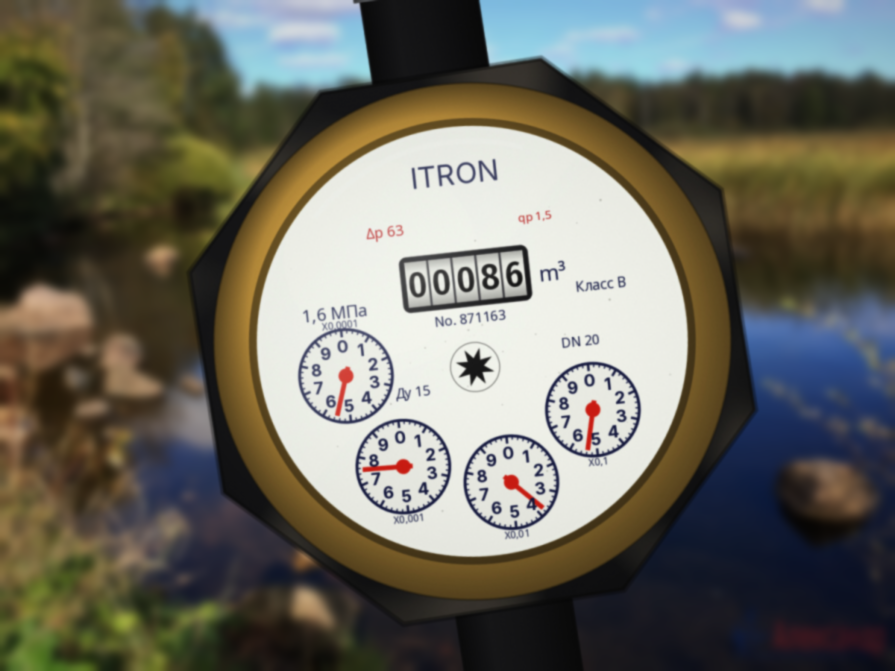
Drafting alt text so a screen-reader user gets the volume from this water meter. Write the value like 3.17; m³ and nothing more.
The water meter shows 86.5375; m³
